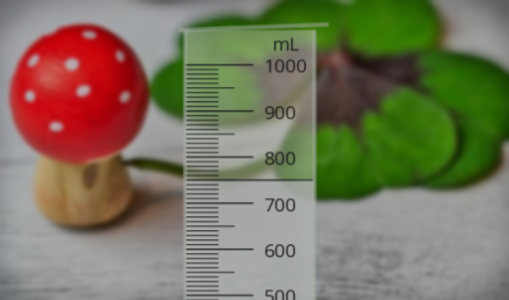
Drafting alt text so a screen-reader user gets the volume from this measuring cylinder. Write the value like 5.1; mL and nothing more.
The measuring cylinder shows 750; mL
